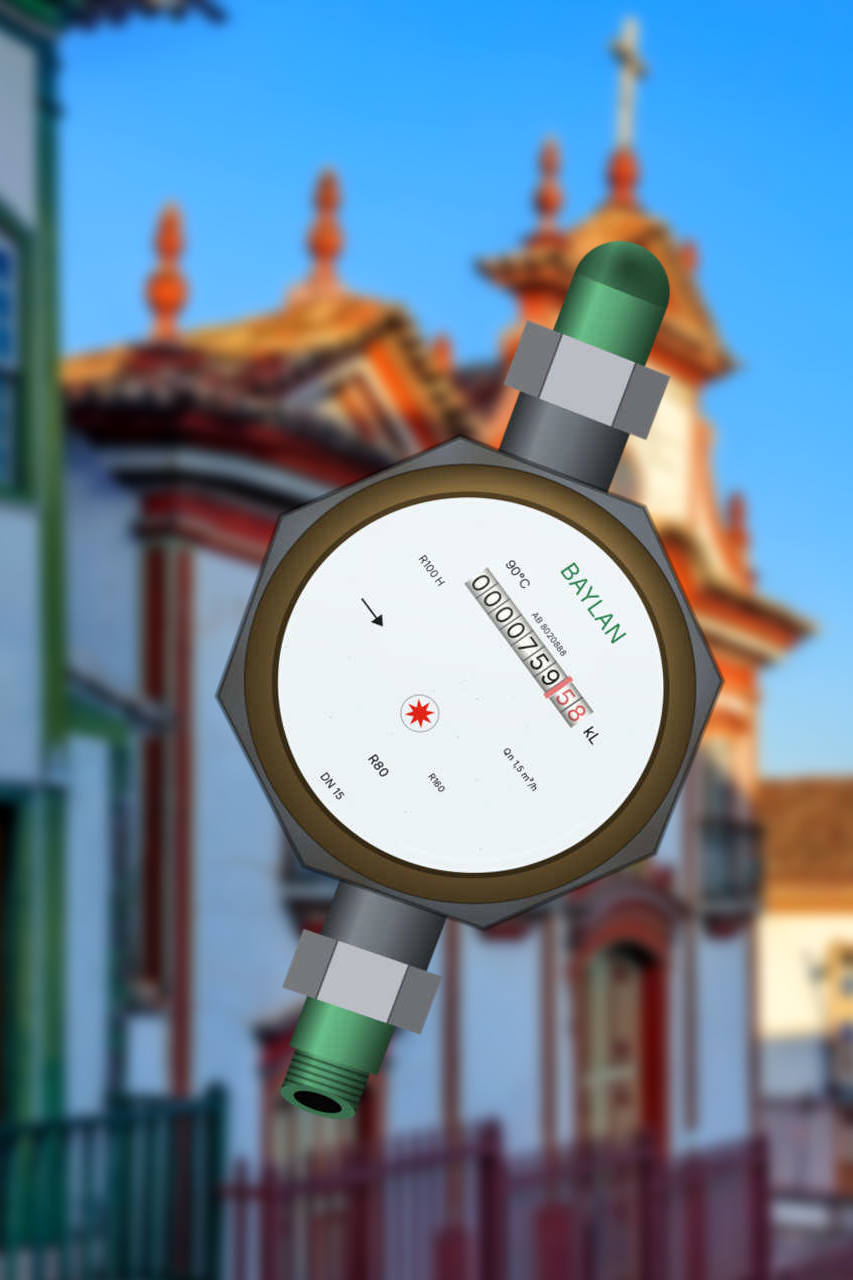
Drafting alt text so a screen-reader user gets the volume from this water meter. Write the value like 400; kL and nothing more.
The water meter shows 759.58; kL
